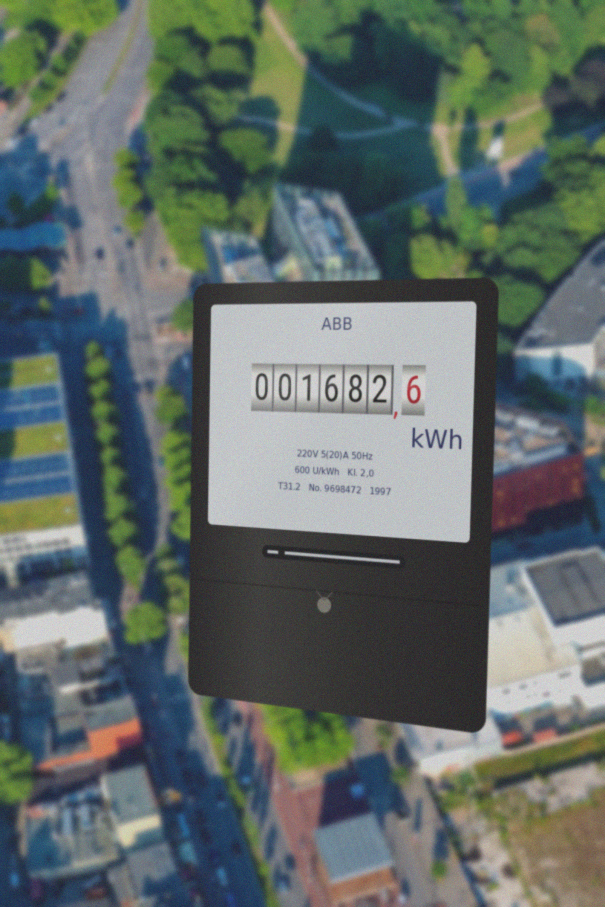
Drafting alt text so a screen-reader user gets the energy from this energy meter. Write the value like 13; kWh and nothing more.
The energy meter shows 1682.6; kWh
